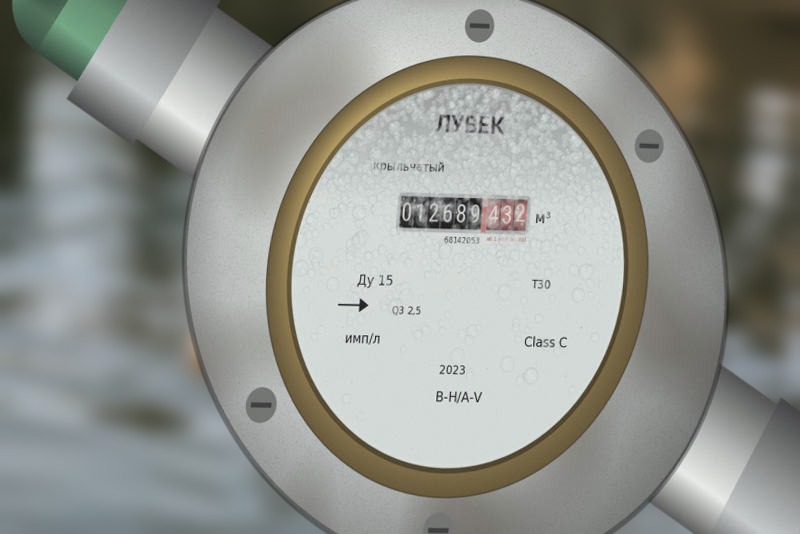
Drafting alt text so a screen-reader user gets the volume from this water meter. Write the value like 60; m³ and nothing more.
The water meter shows 12689.432; m³
